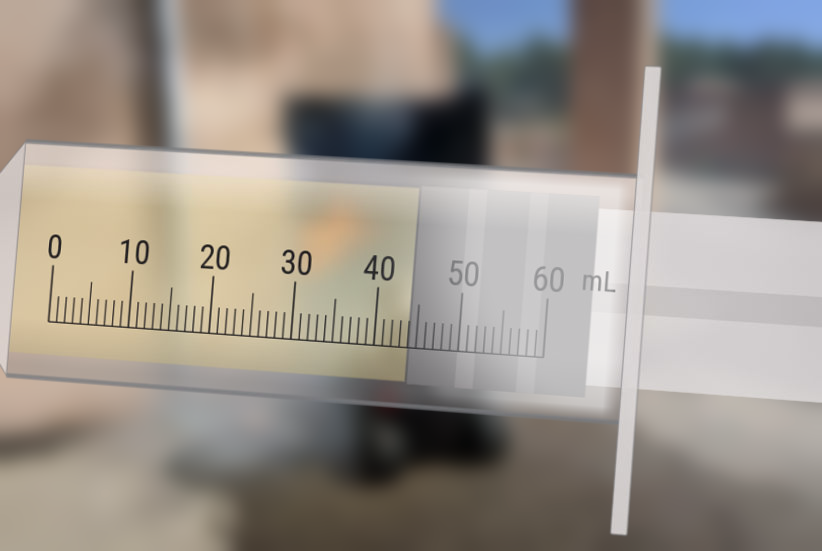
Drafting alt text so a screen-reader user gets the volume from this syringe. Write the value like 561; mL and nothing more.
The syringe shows 44; mL
